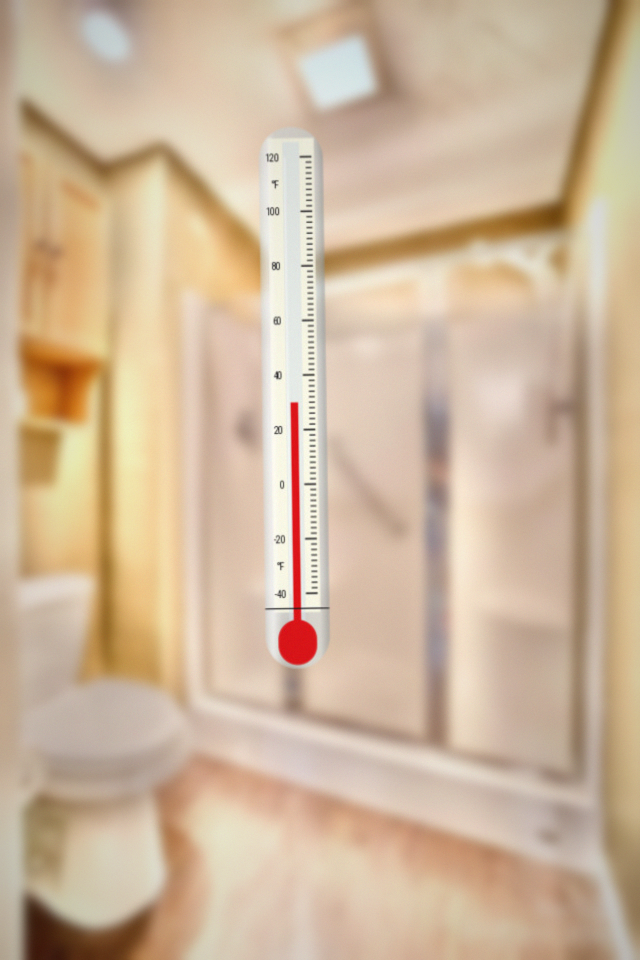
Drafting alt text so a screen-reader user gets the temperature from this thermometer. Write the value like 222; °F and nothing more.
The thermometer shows 30; °F
